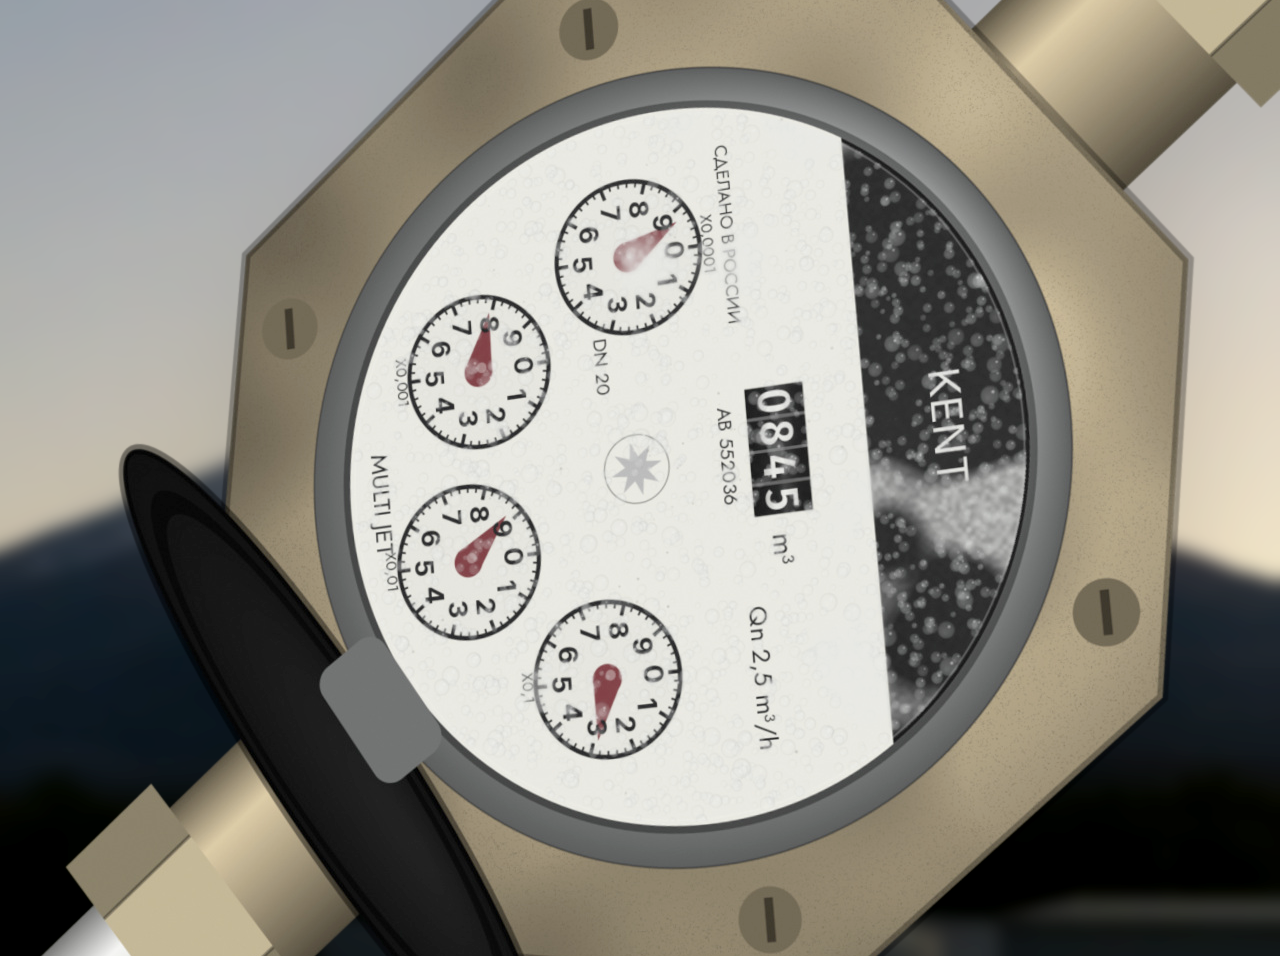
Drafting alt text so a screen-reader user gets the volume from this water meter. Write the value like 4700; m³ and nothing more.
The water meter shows 845.2879; m³
